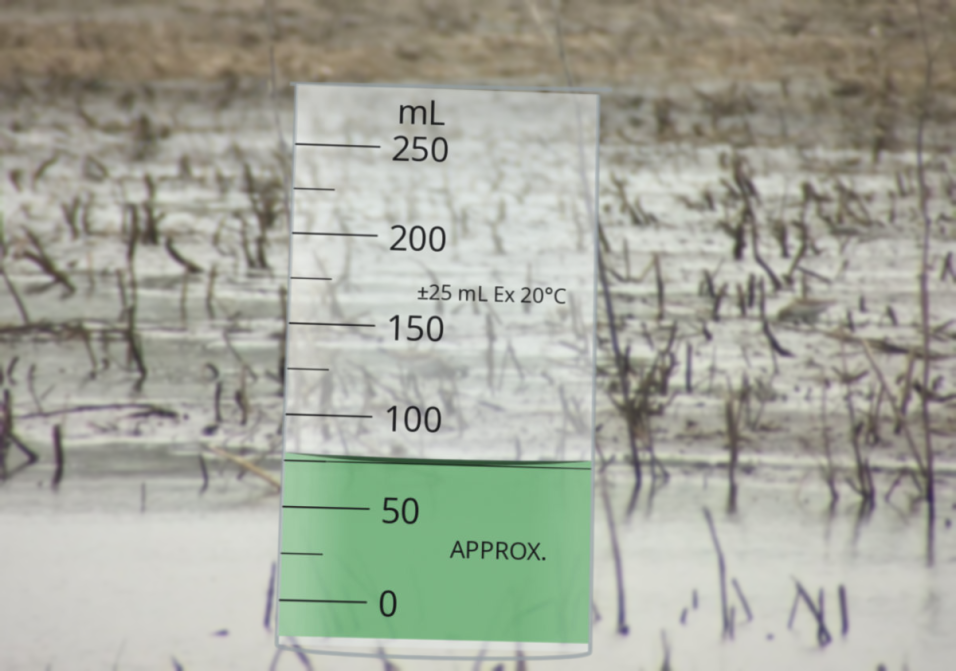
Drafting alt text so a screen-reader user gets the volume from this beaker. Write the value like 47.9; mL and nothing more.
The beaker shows 75; mL
